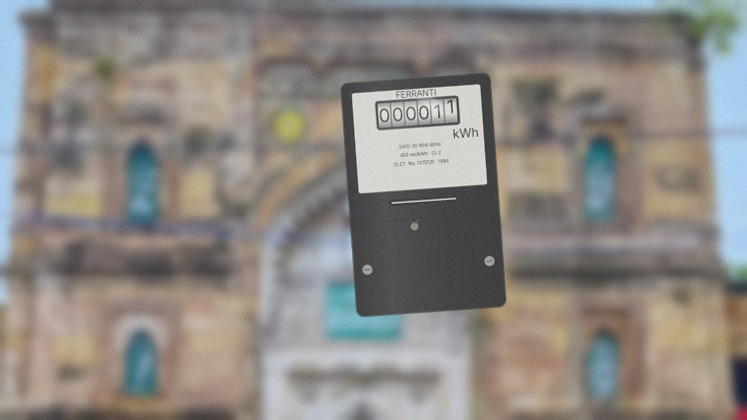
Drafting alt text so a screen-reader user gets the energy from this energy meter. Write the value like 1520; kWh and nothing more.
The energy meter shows 11; kWh
